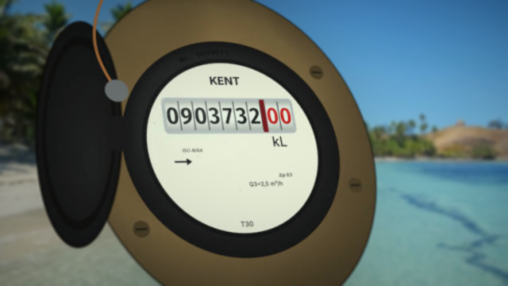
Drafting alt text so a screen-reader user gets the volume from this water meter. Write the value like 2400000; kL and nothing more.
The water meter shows 903732.00; kL
